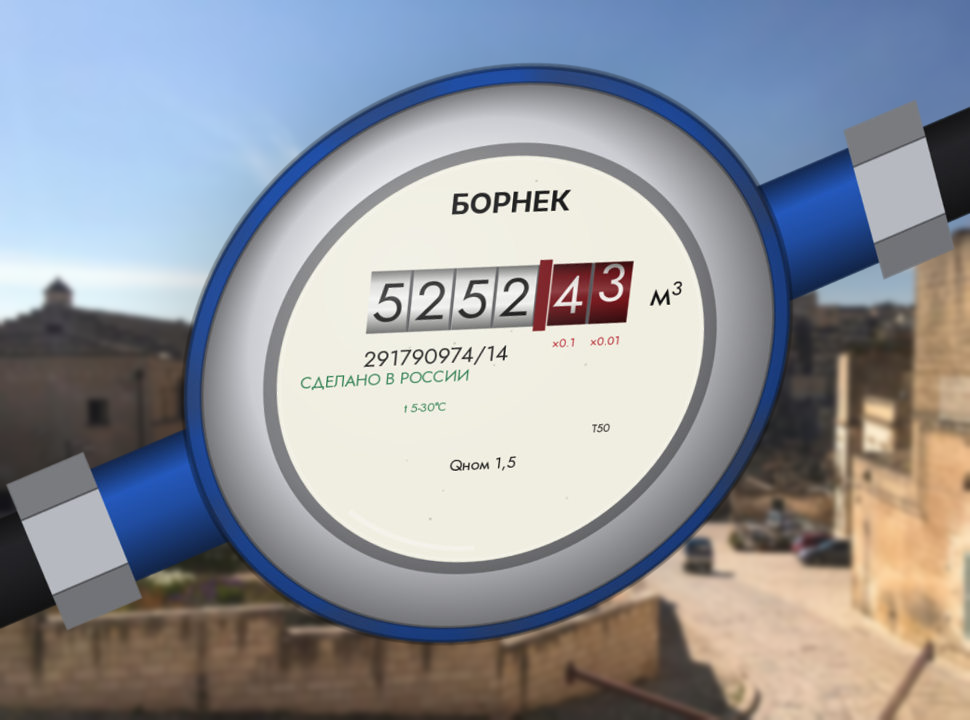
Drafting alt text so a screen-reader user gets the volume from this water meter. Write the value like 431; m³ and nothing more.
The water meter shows 5252.43; m³
